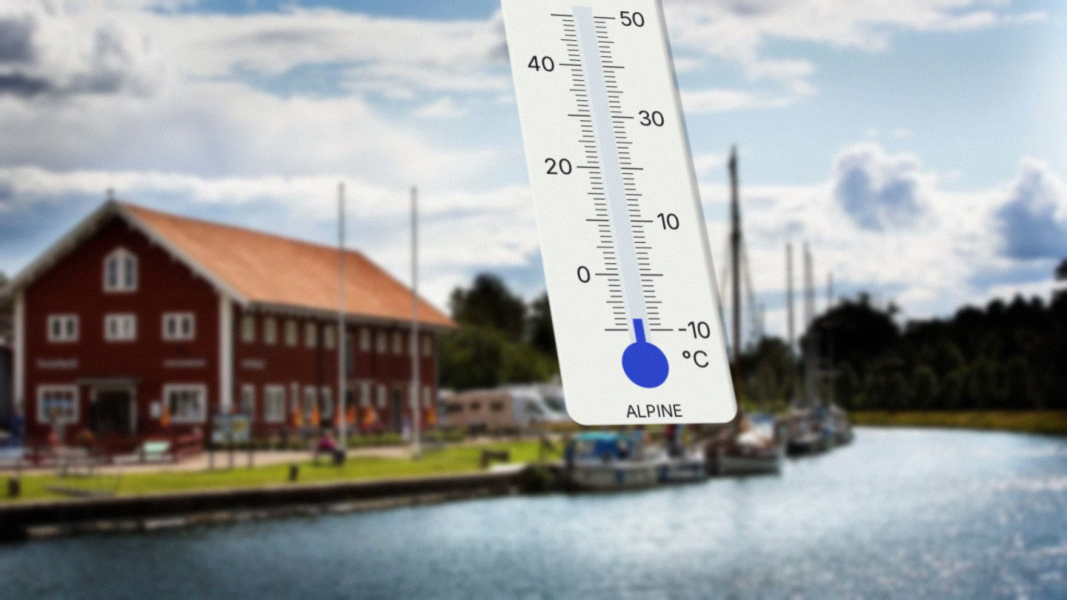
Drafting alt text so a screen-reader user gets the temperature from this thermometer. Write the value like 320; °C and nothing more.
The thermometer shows -8; °C
